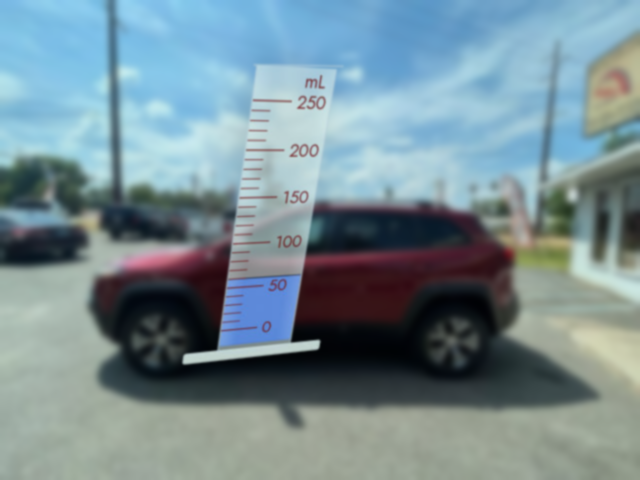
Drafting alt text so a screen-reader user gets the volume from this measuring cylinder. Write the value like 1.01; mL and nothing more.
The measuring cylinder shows 60; mL
